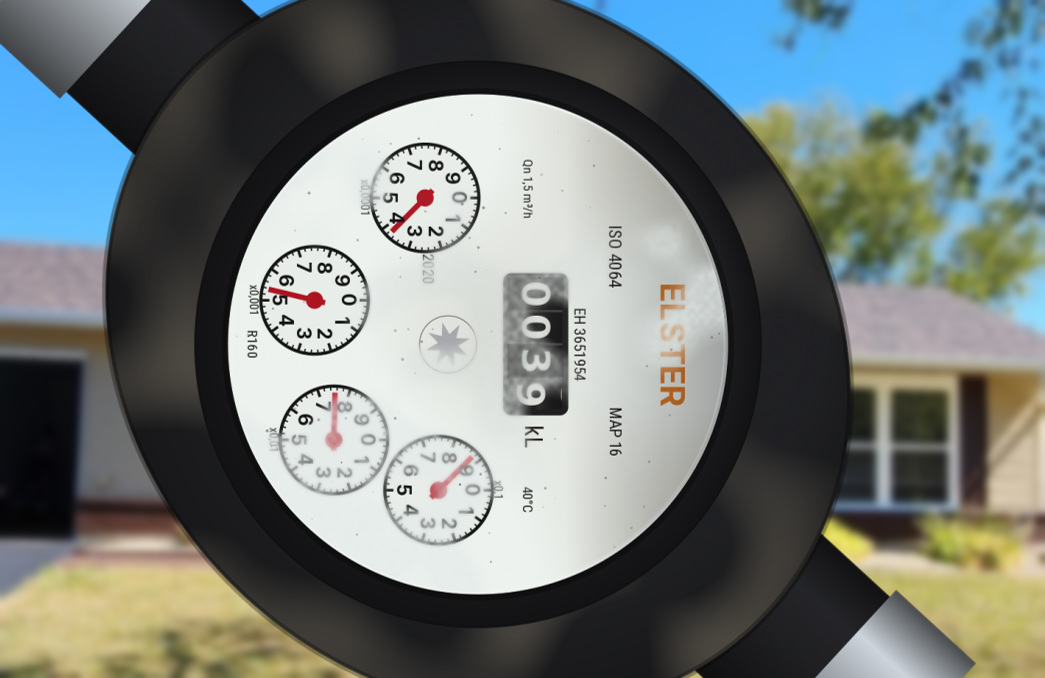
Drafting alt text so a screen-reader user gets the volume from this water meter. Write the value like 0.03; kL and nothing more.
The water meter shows 38.8753; kL
